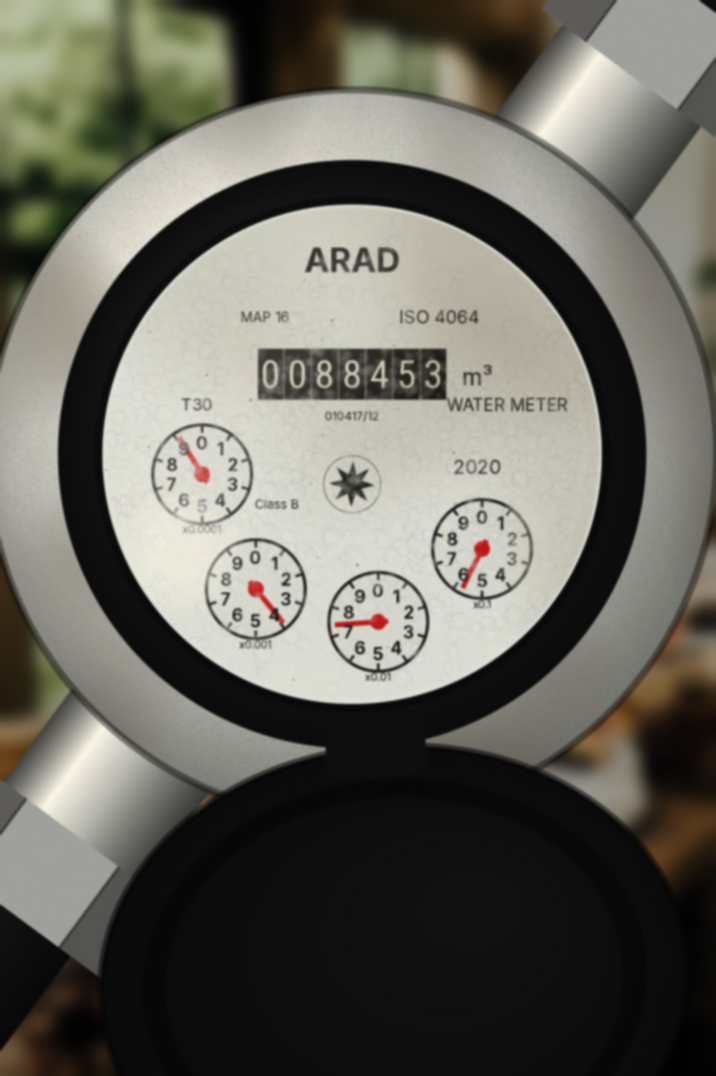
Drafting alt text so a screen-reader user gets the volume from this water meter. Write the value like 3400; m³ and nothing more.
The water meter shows 88453.5739; m³
